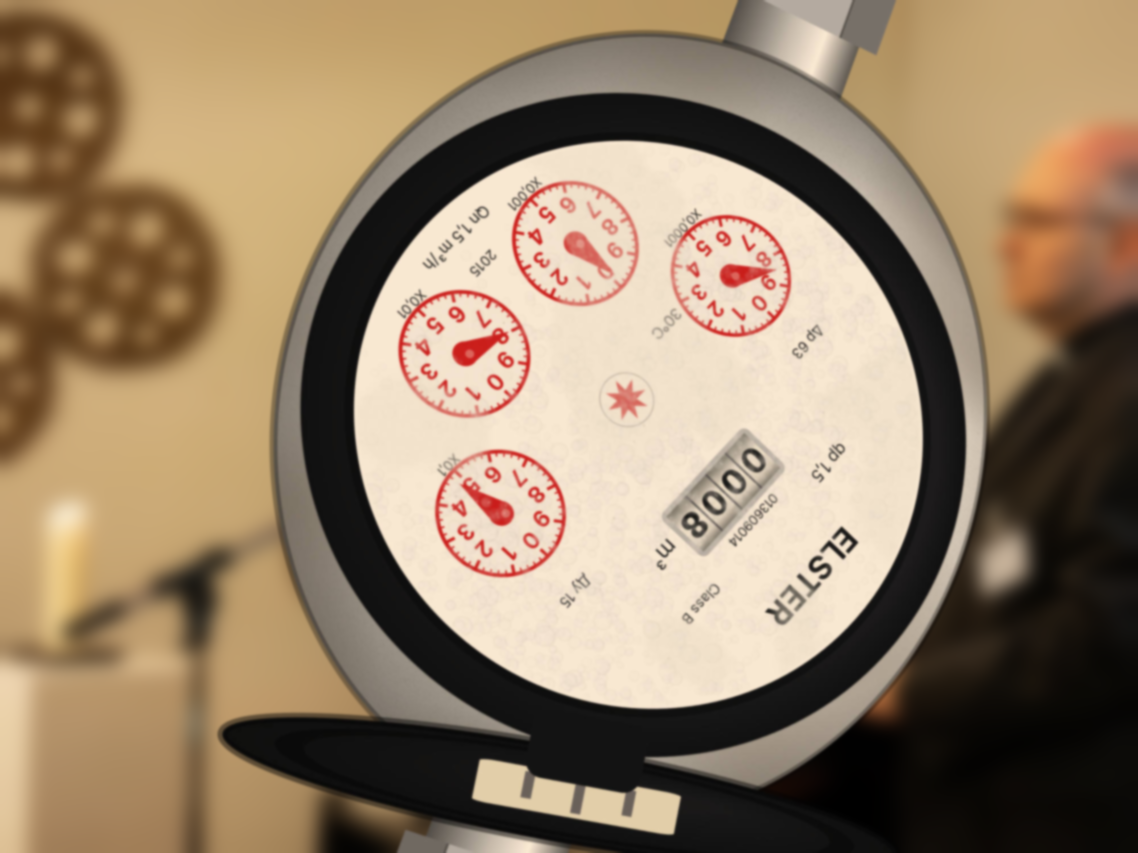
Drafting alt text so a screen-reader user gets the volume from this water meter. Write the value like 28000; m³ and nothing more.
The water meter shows 8.4798; m³
